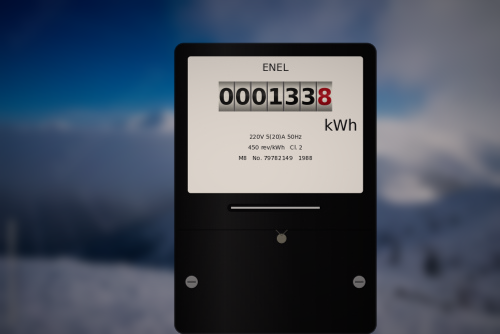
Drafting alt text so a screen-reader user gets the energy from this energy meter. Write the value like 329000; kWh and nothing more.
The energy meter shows 133.8; kWh
